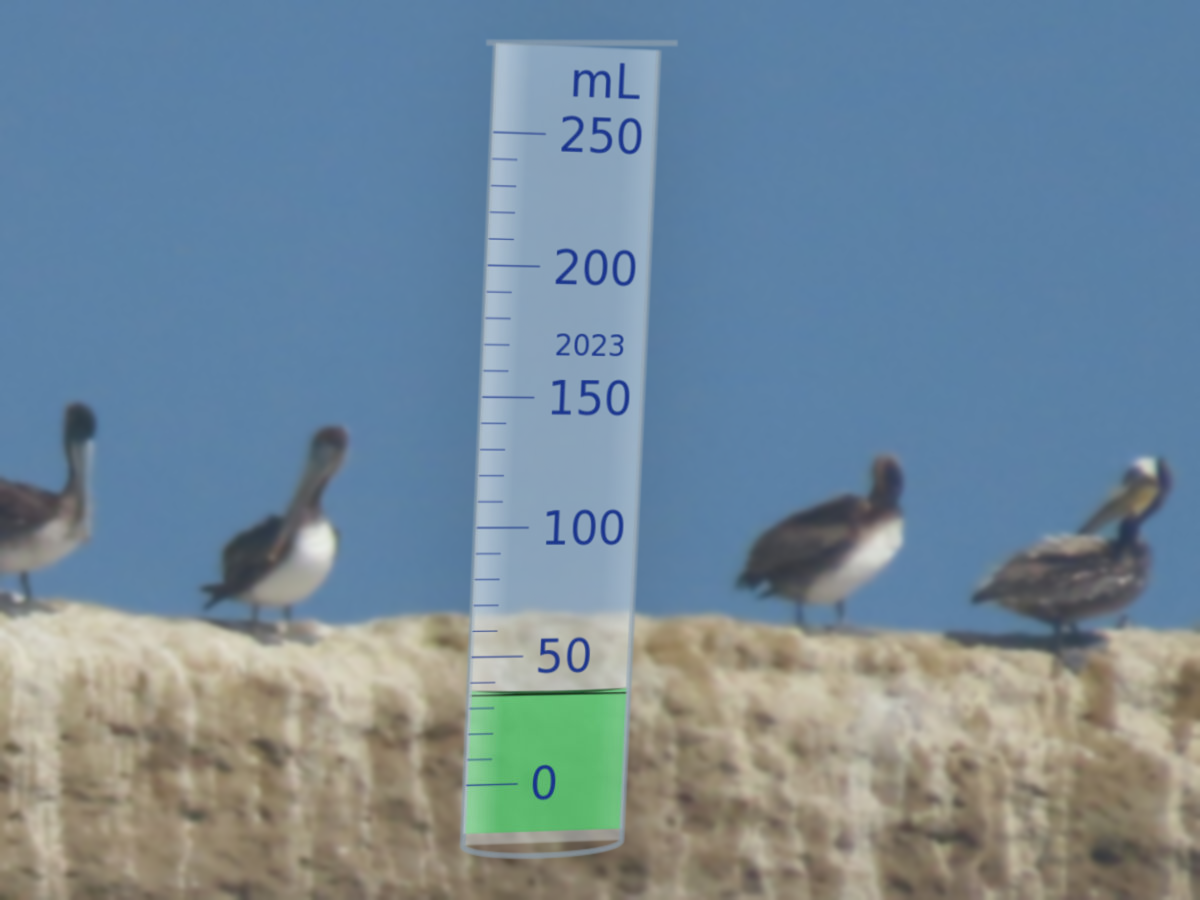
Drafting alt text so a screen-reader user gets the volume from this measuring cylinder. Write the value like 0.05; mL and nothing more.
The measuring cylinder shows 35; mL
